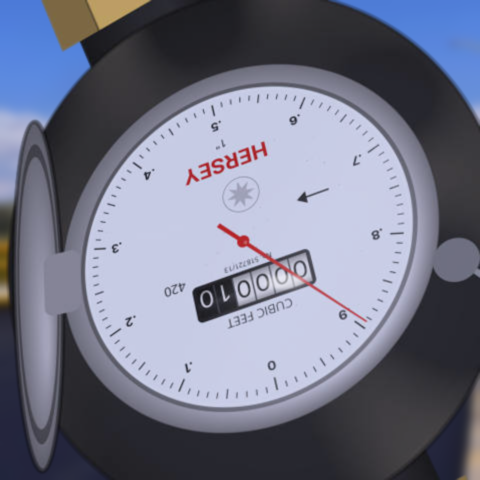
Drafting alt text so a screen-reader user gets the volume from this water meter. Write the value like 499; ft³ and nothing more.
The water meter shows 9.89; ft³
